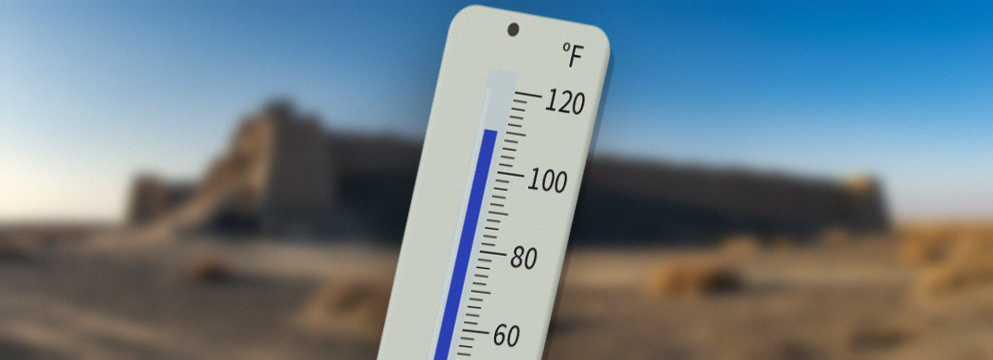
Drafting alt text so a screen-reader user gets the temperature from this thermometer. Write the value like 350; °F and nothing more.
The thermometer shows 110; °F
